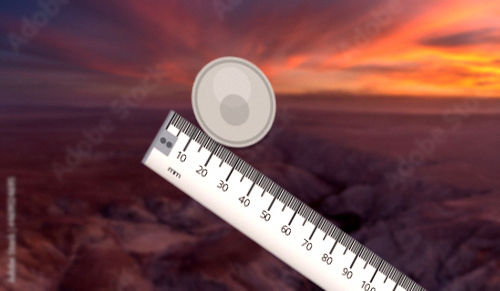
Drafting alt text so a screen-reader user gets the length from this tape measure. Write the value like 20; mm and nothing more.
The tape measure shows 35; mm
